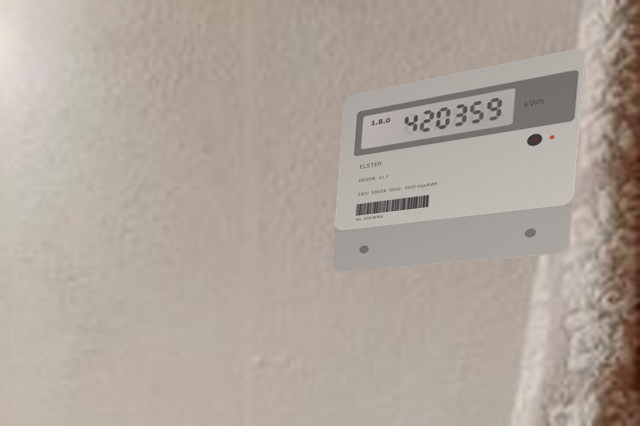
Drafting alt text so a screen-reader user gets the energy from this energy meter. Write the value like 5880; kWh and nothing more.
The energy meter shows 420359; kWh
